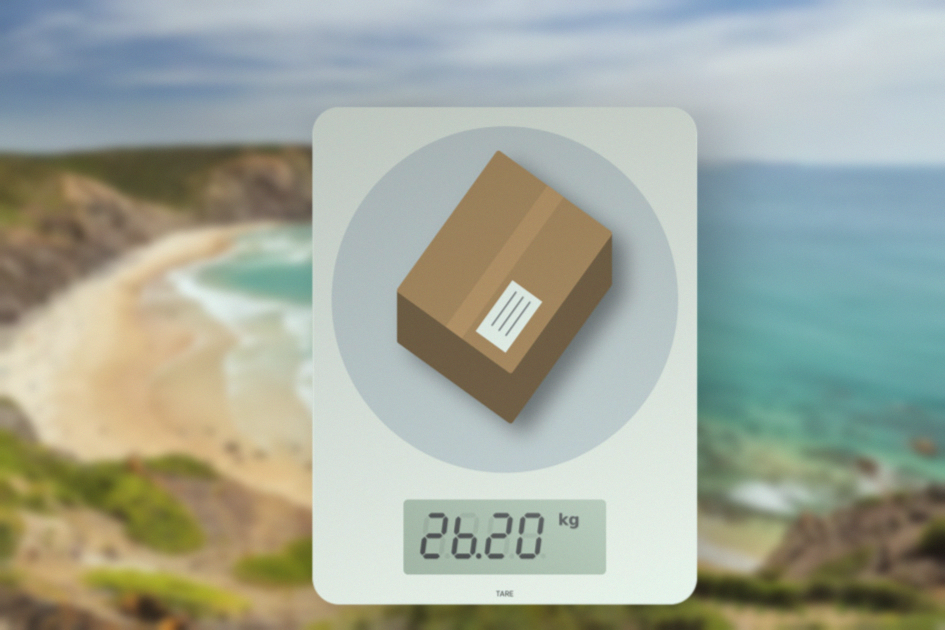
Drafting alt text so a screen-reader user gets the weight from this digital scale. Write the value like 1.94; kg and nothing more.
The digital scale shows 26.20; kg
